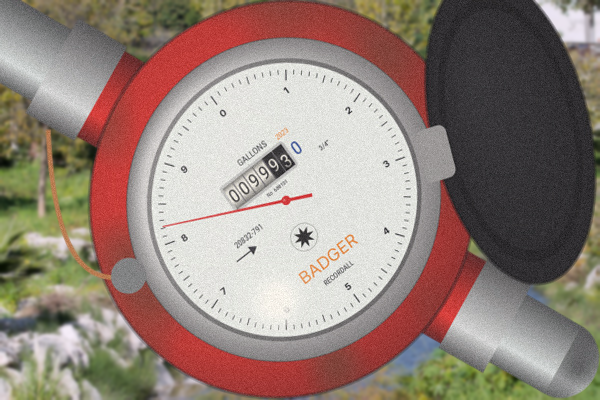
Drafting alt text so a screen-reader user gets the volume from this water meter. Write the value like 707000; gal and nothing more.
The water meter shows 99928.2; gal
